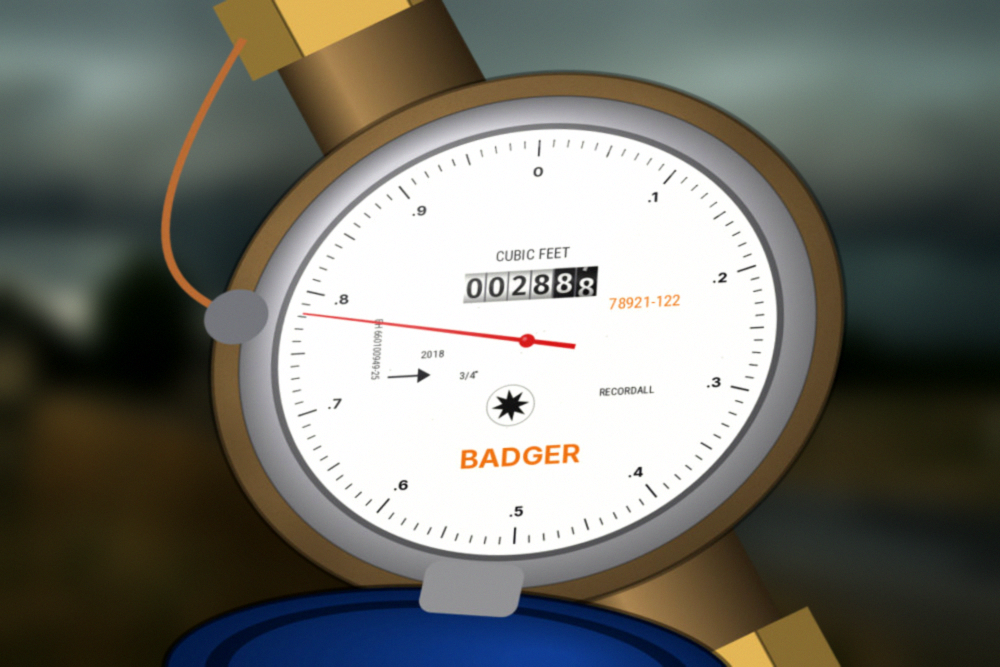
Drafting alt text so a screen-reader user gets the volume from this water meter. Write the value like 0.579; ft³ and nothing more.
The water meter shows 2887.78; ft³
